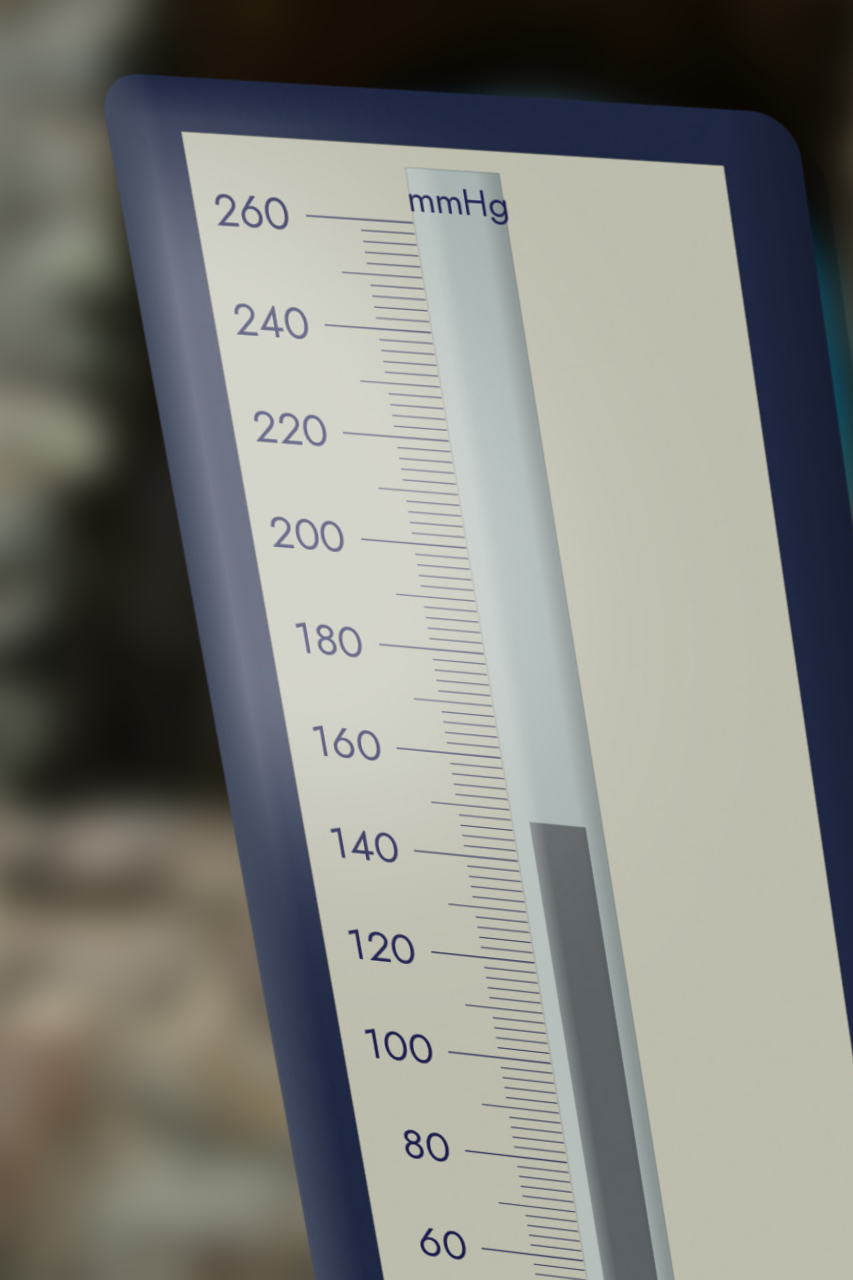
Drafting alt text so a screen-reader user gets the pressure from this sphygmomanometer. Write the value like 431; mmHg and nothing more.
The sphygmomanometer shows 148; mmHg
